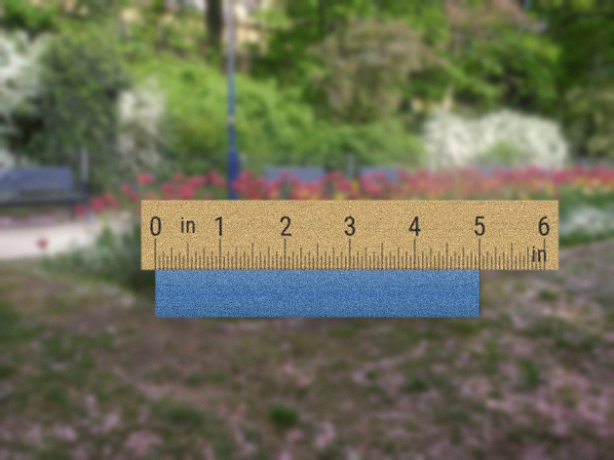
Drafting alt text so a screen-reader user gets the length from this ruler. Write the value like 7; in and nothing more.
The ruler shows 5; in
